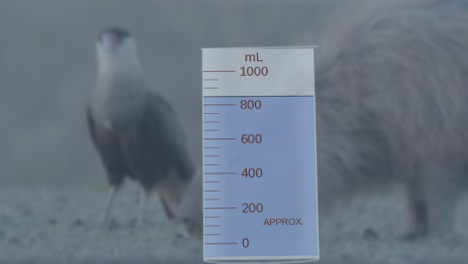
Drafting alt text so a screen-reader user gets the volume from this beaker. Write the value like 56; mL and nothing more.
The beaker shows 850; mL
